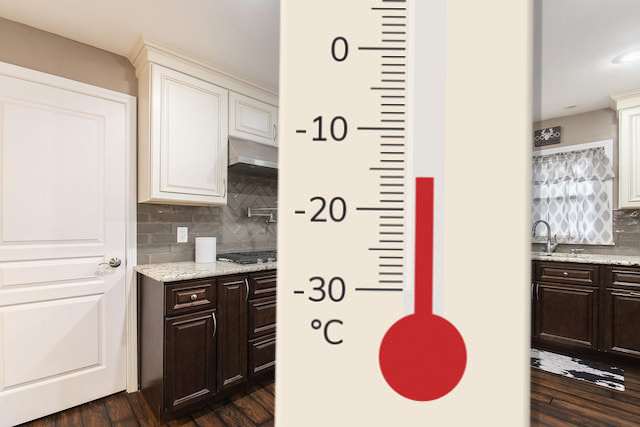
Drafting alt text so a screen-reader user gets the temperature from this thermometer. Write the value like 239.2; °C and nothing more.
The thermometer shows -16; °C
